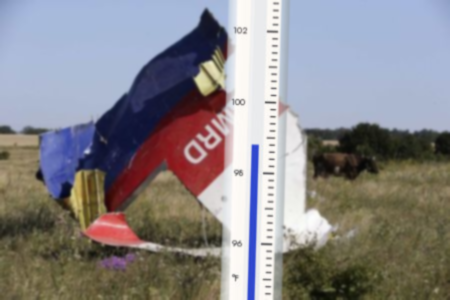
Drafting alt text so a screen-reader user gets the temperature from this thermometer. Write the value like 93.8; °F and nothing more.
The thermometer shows 98.8; °F
